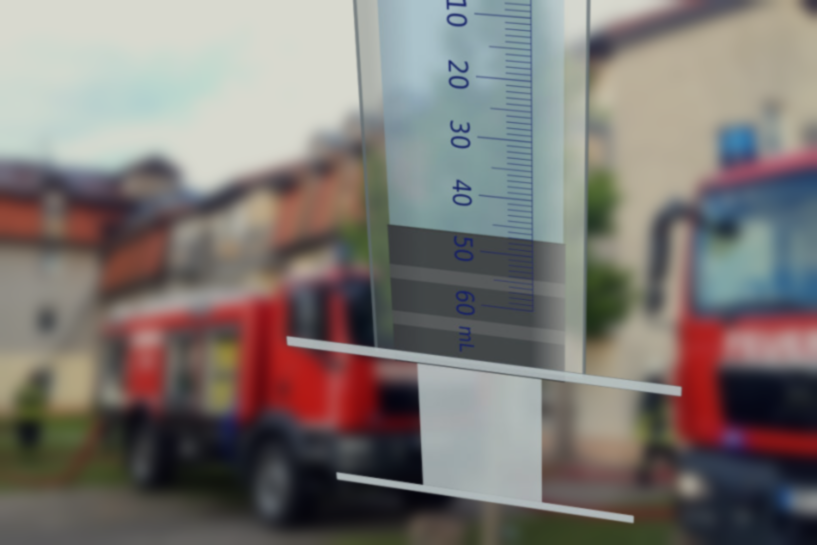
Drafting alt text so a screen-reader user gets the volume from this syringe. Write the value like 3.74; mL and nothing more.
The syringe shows 47; mL
